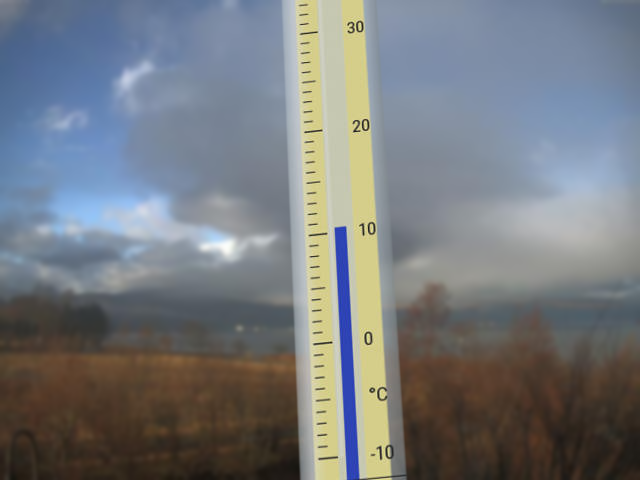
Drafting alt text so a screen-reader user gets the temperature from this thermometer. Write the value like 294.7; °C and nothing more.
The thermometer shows 10.5; °C
